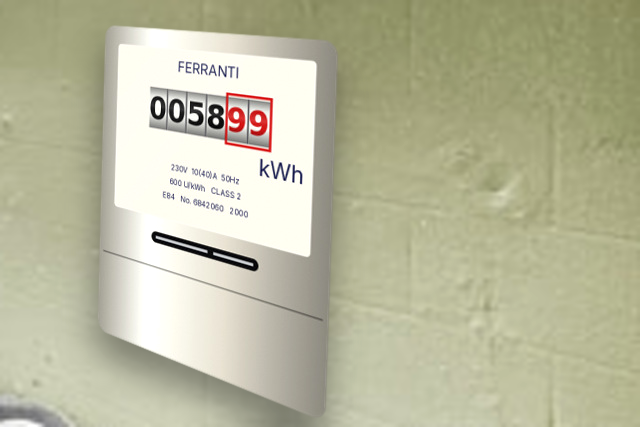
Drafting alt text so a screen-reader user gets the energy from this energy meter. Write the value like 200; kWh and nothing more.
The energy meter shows 58.99; kWh
